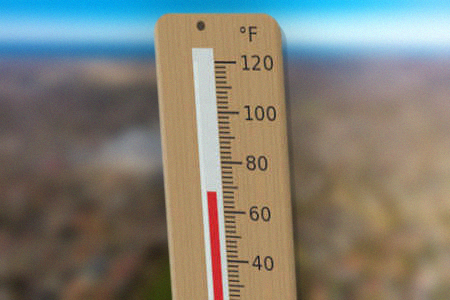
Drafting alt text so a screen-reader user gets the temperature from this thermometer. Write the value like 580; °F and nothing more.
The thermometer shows 68; °F
